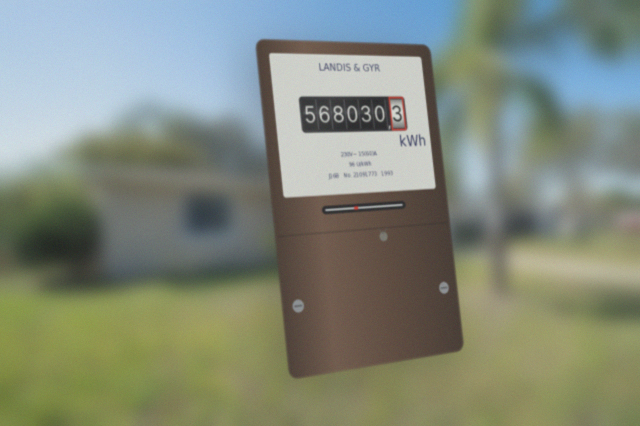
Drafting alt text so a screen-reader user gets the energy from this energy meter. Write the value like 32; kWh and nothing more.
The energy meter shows 568030.3; kWh
